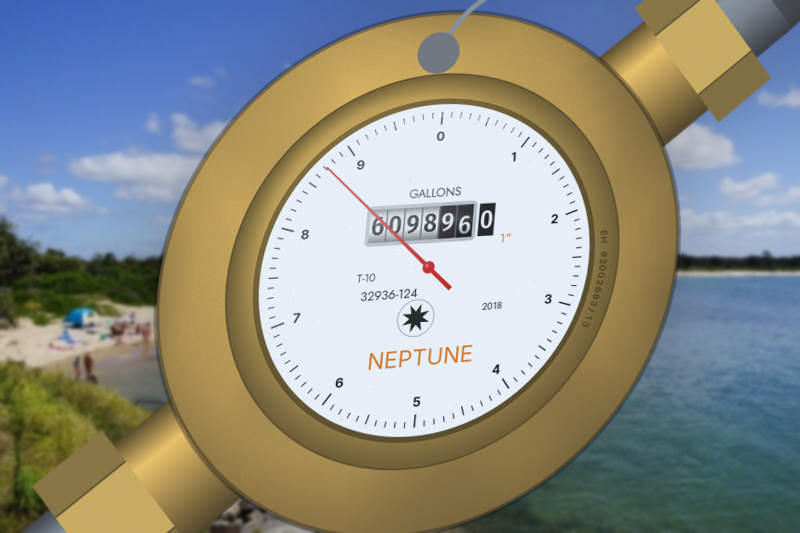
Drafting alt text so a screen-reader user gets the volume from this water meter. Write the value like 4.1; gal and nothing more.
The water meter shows 6098958.7; gal
